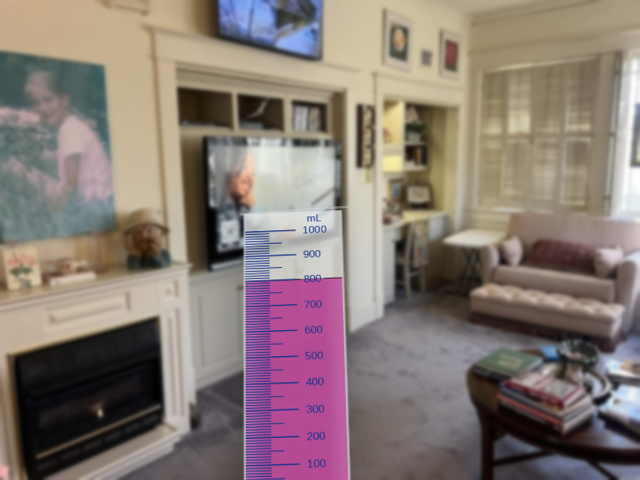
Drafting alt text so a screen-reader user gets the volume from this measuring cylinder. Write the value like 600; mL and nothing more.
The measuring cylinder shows 800; mL
